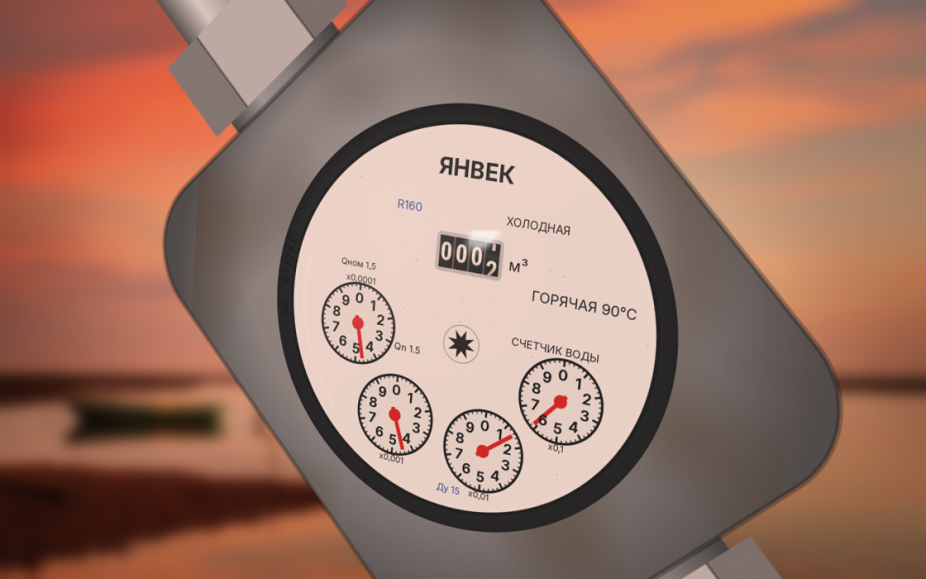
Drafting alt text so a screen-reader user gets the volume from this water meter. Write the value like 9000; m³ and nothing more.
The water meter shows 1.6144; m³
